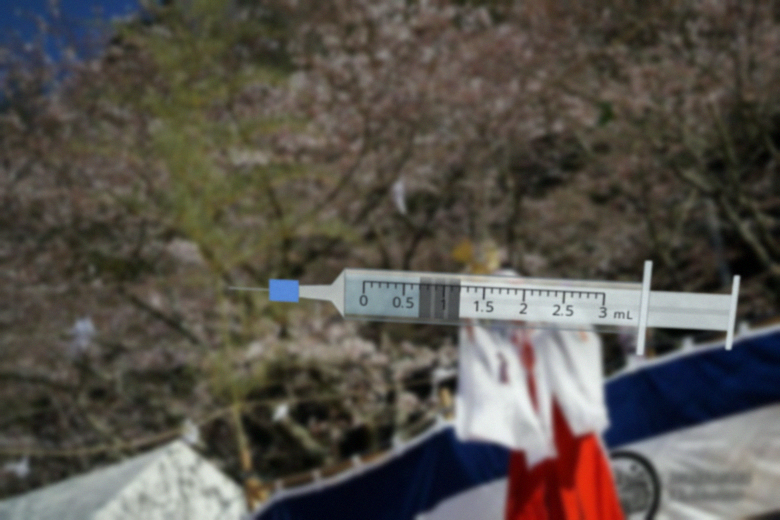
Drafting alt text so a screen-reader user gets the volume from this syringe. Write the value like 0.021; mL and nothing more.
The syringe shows 0.7; mL
